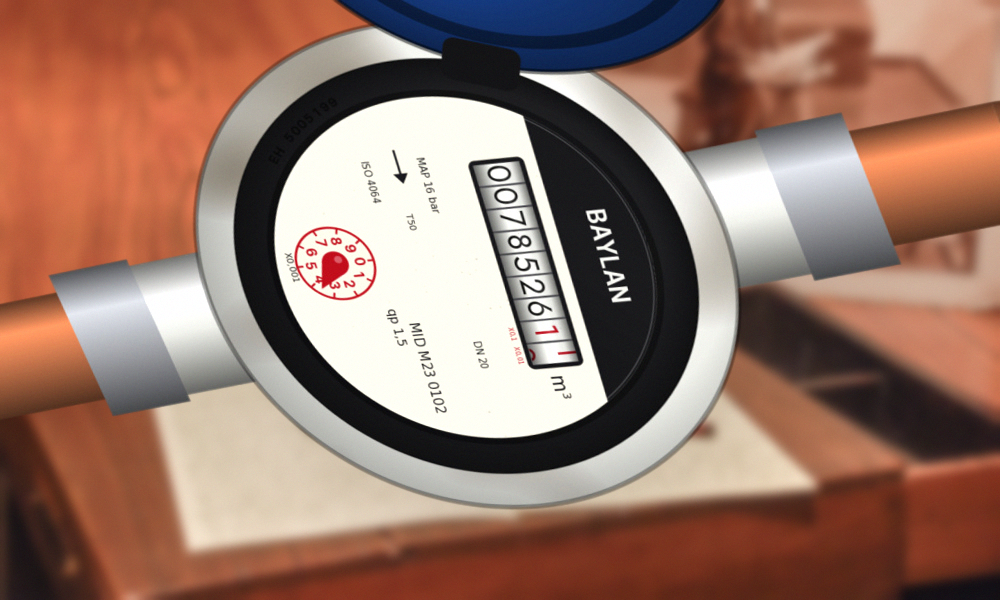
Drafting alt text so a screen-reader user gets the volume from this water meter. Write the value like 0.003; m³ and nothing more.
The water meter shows 78526.113; m³
